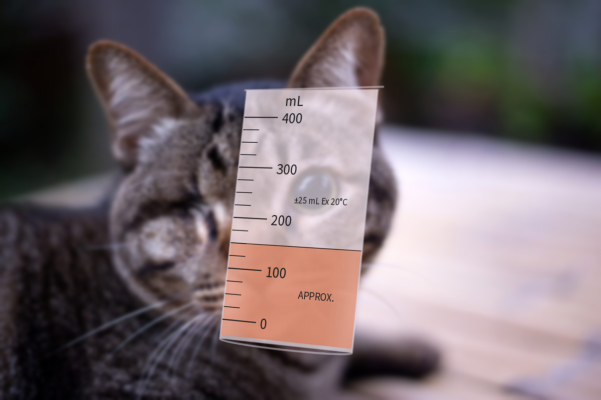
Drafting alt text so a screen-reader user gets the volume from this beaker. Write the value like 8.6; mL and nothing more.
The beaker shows 150; mL
